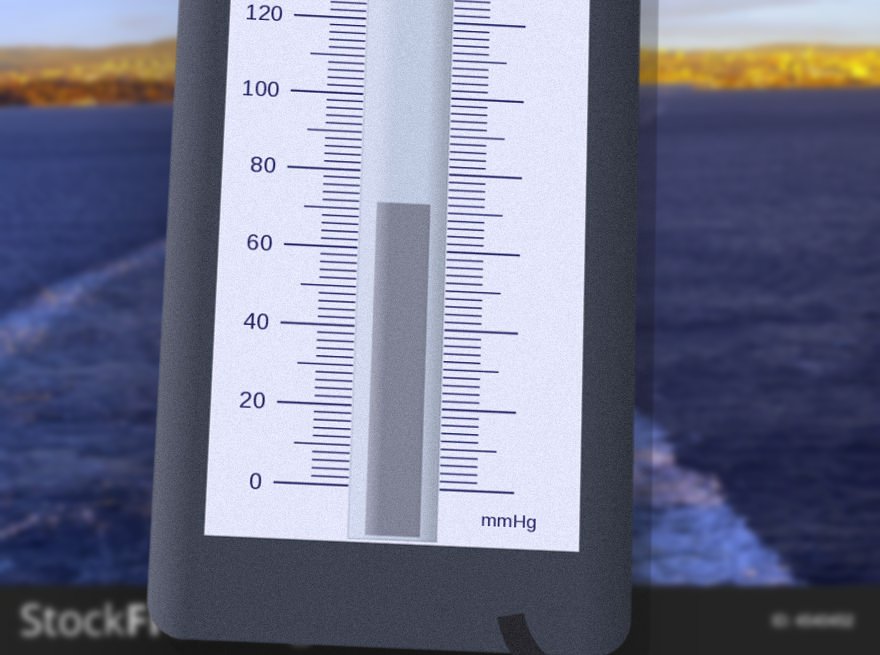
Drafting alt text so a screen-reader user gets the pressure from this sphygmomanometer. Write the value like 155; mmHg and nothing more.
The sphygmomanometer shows 72; mmHg
